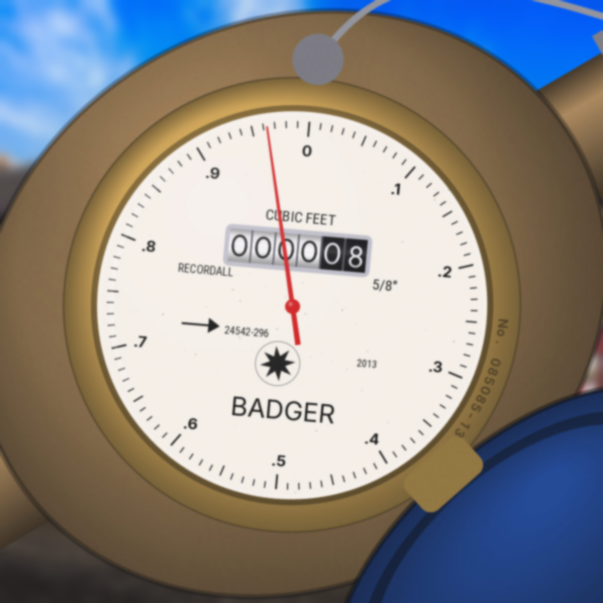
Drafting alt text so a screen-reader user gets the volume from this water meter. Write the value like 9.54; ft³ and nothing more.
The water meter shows 7.96; ft³
